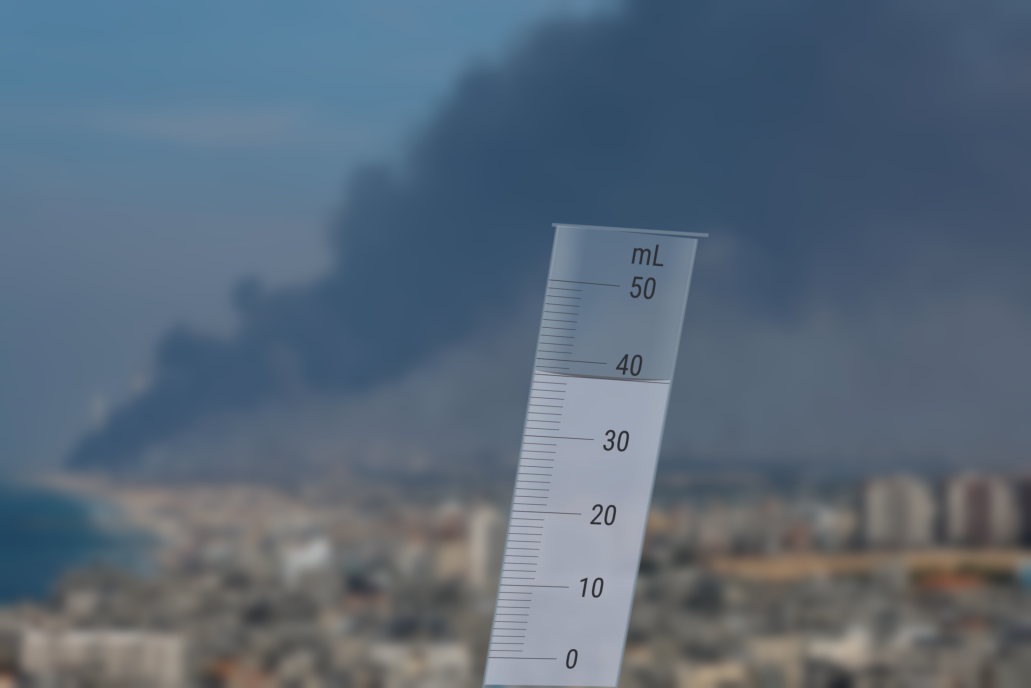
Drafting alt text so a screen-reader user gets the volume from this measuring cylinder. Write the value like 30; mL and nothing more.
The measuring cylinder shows 38; mL
